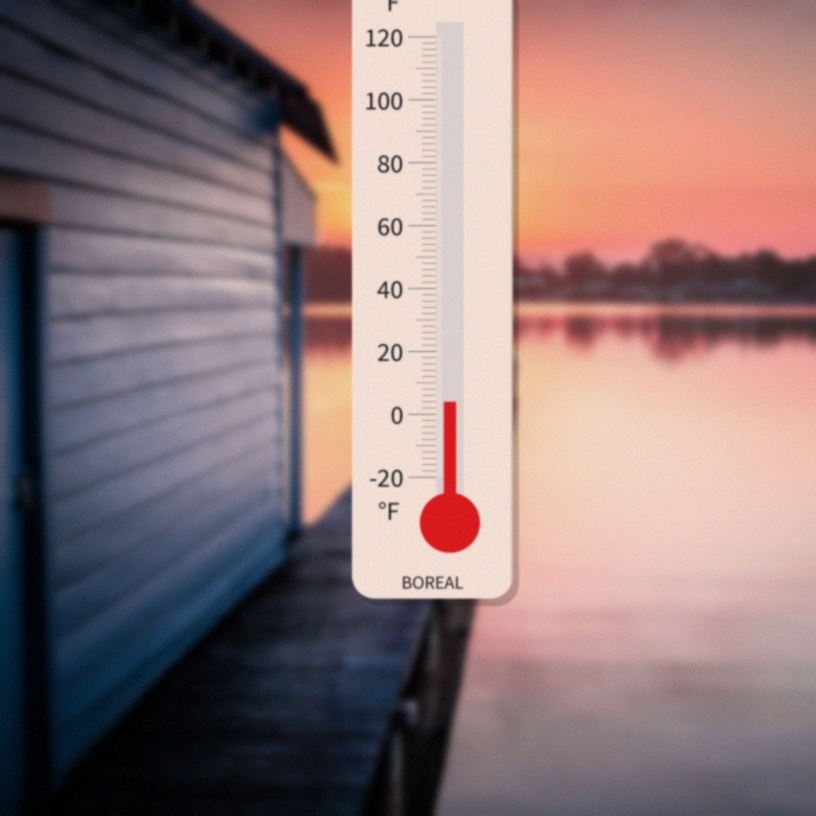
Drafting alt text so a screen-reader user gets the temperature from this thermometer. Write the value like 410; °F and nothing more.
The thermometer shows 4; °F
